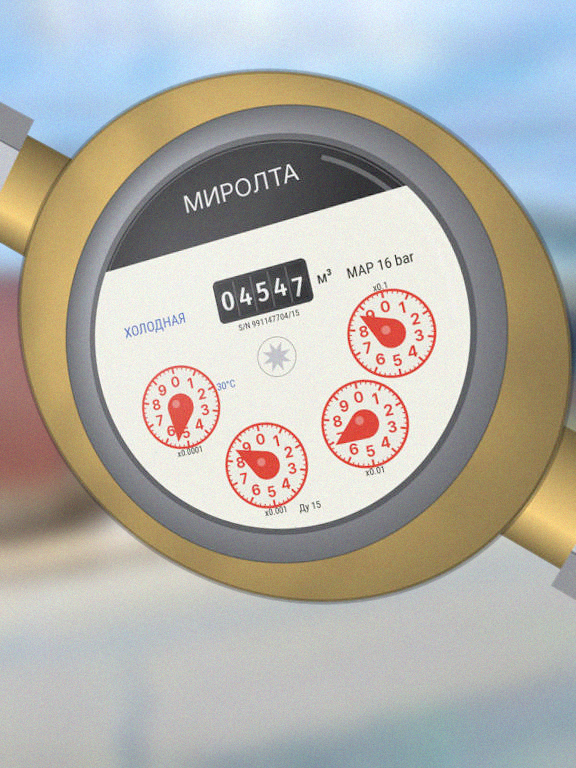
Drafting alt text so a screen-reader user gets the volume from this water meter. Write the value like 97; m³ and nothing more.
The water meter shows 4546.8685; m³
